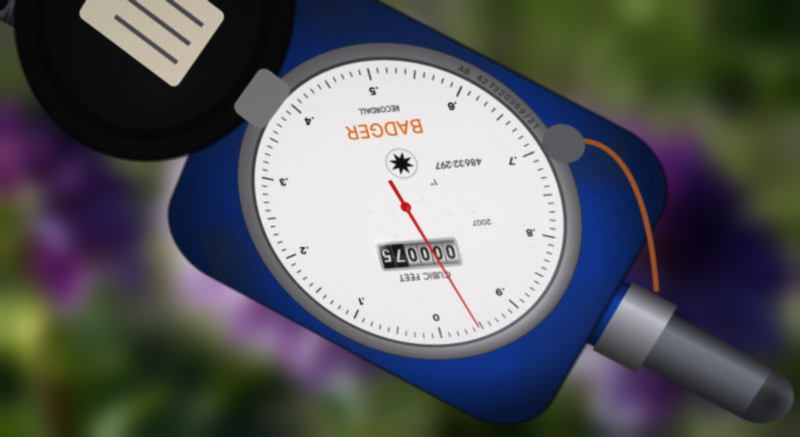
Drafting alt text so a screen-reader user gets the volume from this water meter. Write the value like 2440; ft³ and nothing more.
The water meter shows 74.95; ft³
